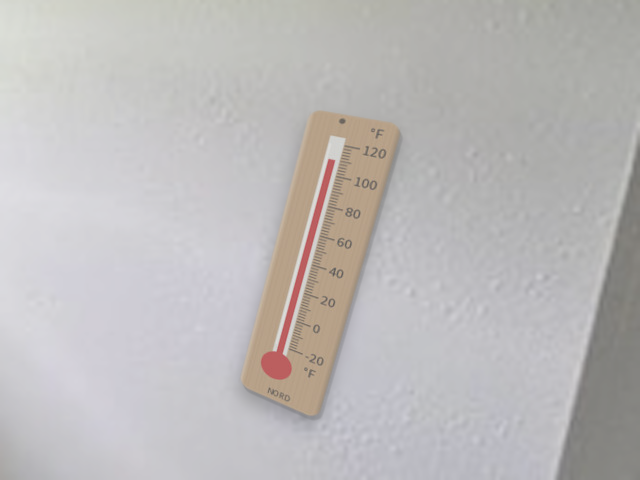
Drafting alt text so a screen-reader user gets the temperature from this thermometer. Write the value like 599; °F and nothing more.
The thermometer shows 110; °F
